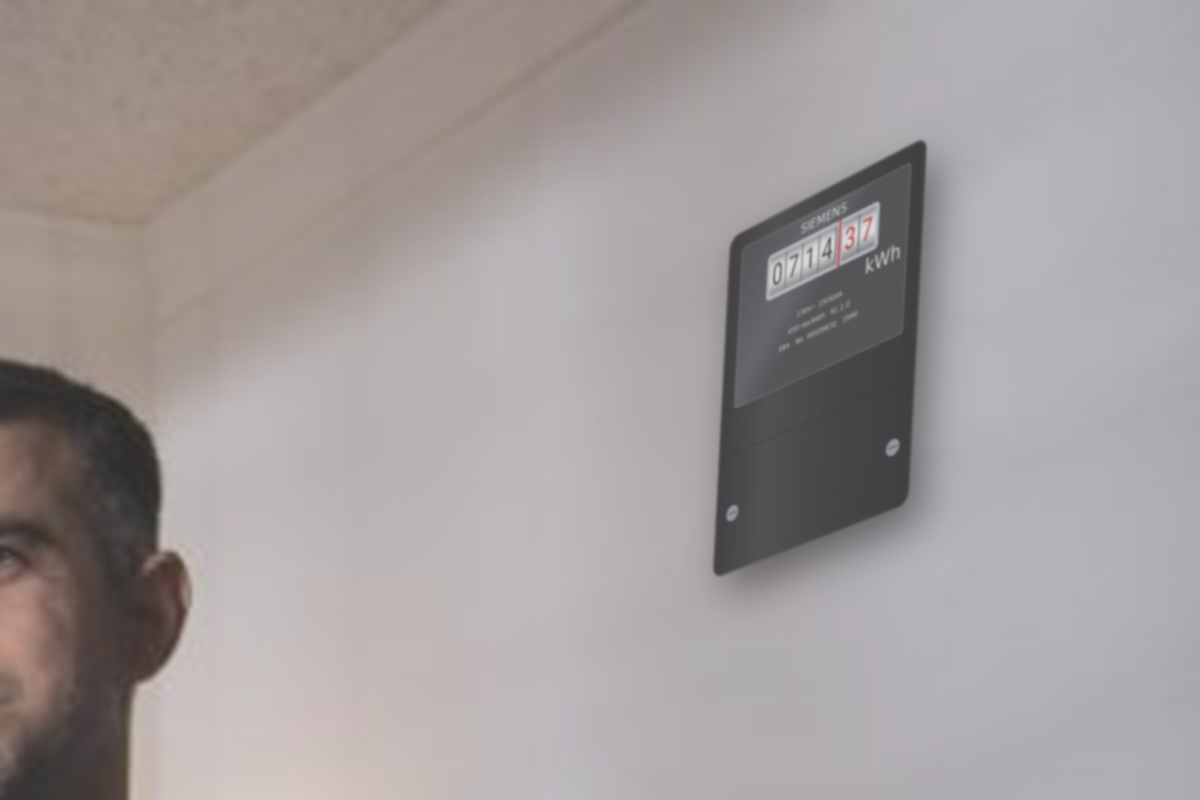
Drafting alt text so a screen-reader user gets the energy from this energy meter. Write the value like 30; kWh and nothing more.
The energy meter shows 714.37; kWh
